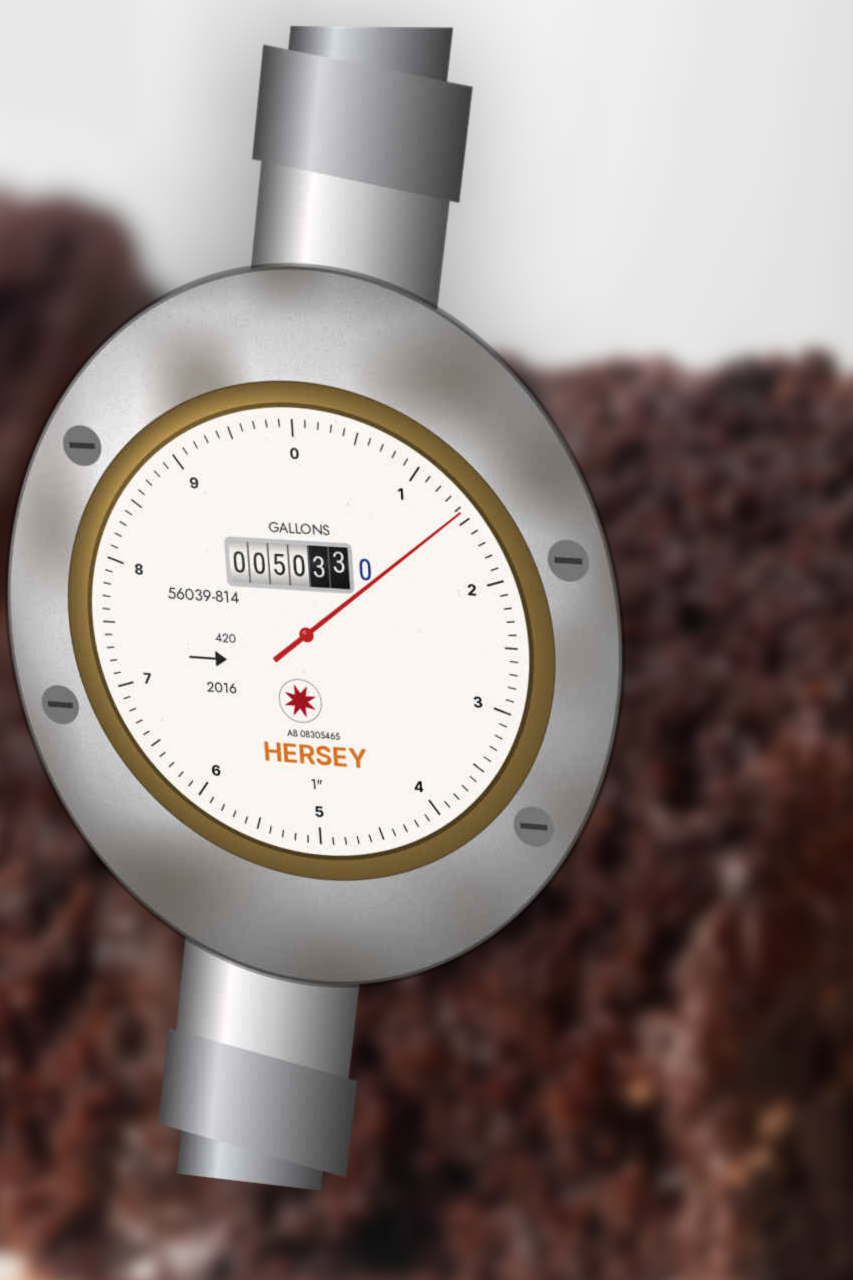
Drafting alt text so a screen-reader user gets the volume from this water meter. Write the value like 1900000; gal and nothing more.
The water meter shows 50331.4; gal
